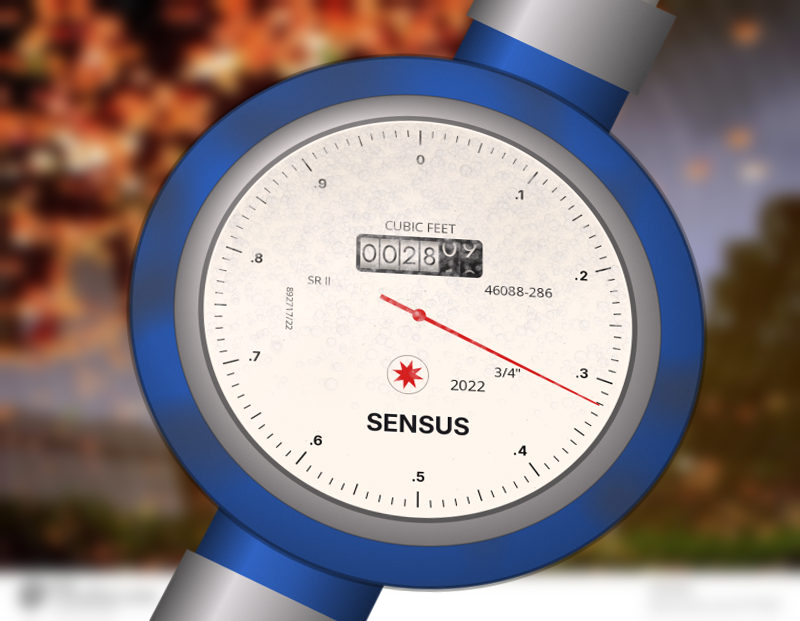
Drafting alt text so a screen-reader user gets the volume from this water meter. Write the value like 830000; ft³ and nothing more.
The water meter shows 2809.32; ft³
